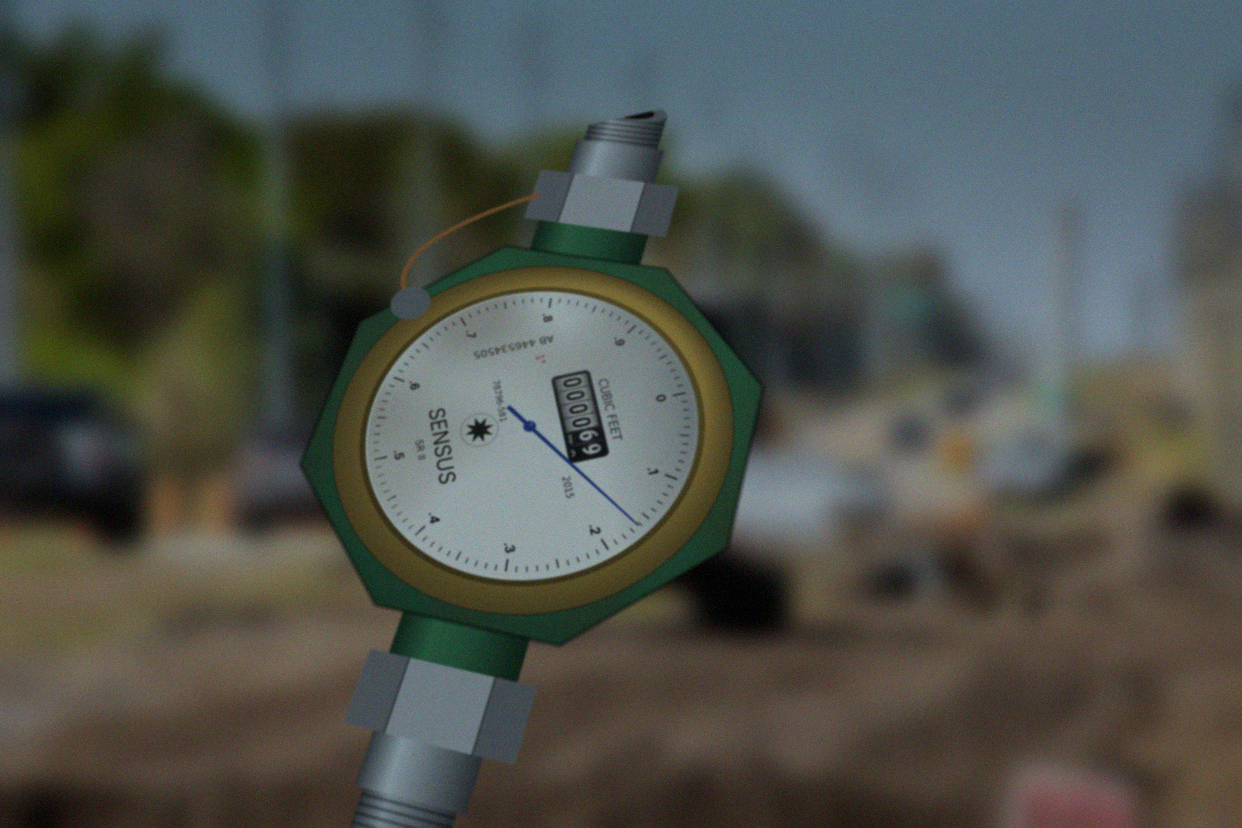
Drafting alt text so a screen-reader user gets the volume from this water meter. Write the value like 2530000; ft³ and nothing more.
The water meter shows 69.16; ft³
